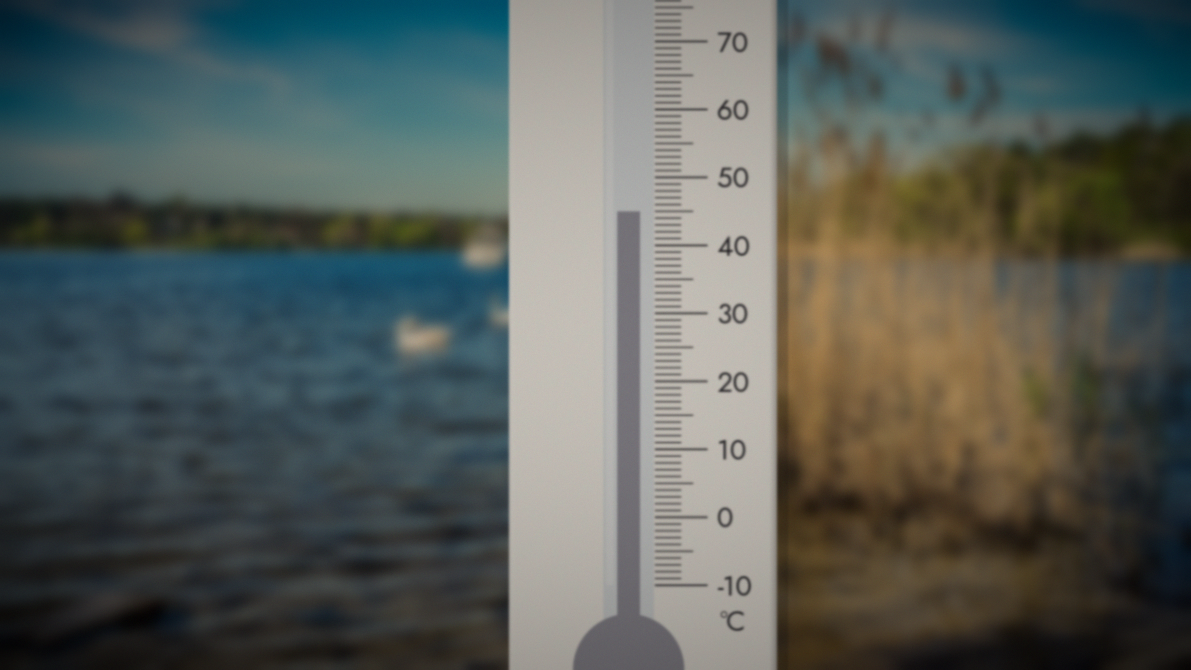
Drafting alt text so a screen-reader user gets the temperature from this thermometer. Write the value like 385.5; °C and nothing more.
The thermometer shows 45; °C
